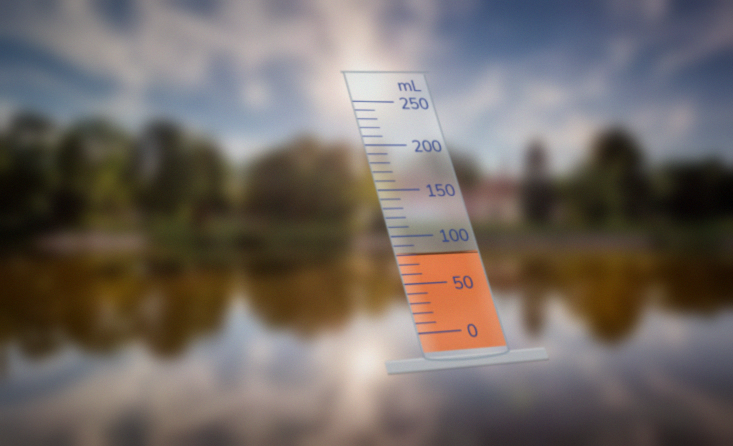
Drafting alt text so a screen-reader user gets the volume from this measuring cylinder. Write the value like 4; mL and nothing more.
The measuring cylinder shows 80; mL
